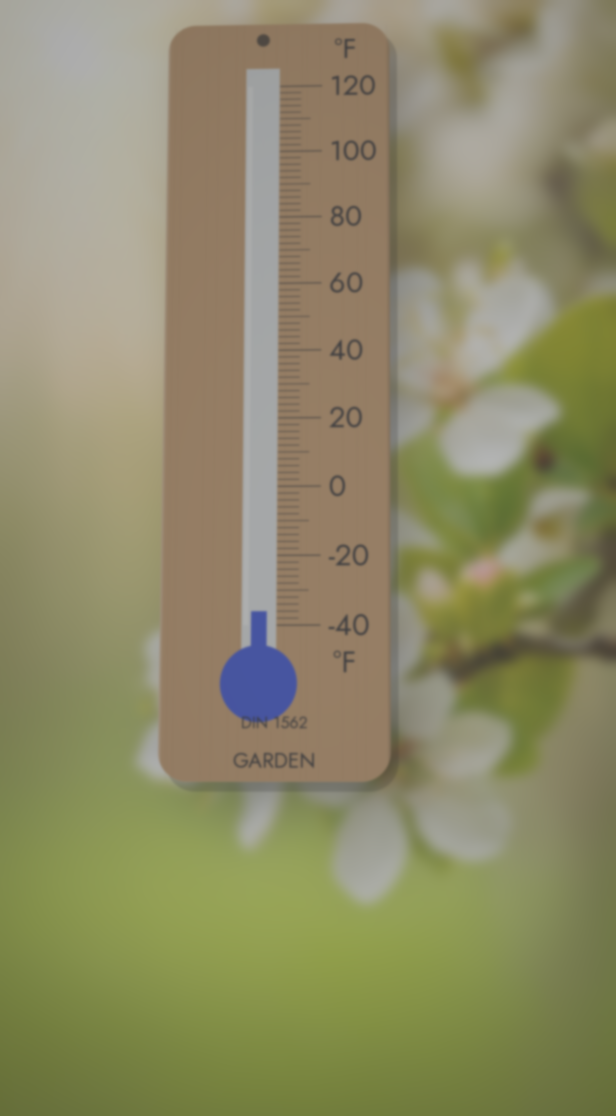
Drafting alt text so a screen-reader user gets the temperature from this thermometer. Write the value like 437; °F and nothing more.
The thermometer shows -36; °F
